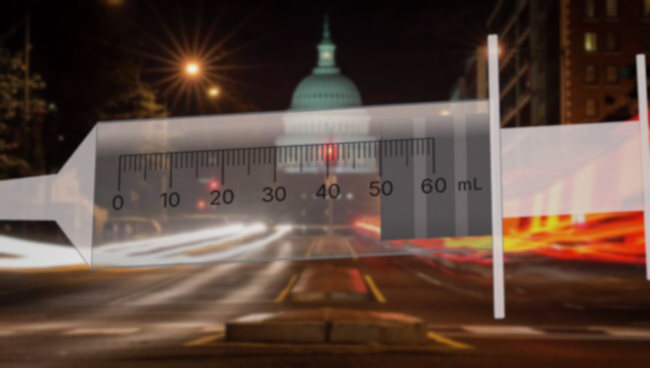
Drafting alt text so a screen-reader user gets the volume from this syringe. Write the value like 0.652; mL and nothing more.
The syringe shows 50; mL
